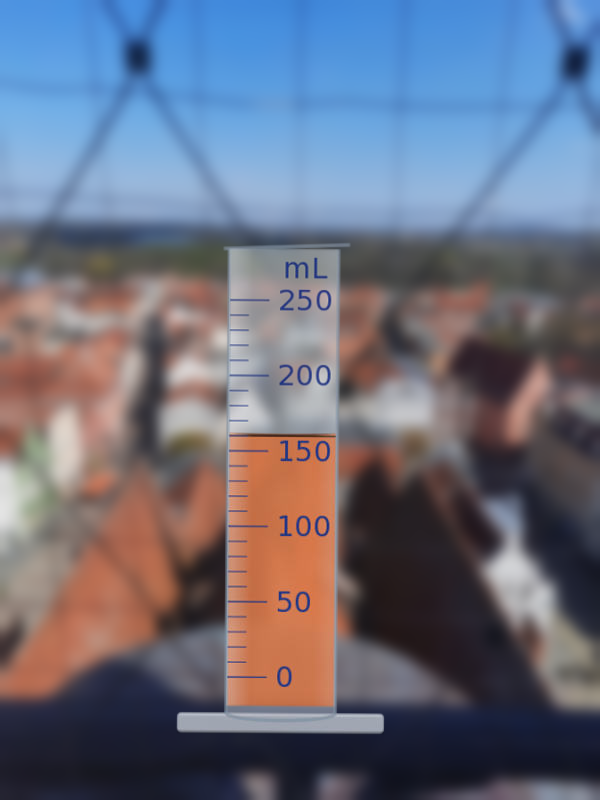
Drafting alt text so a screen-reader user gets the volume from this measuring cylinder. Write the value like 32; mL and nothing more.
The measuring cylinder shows 160; mL
